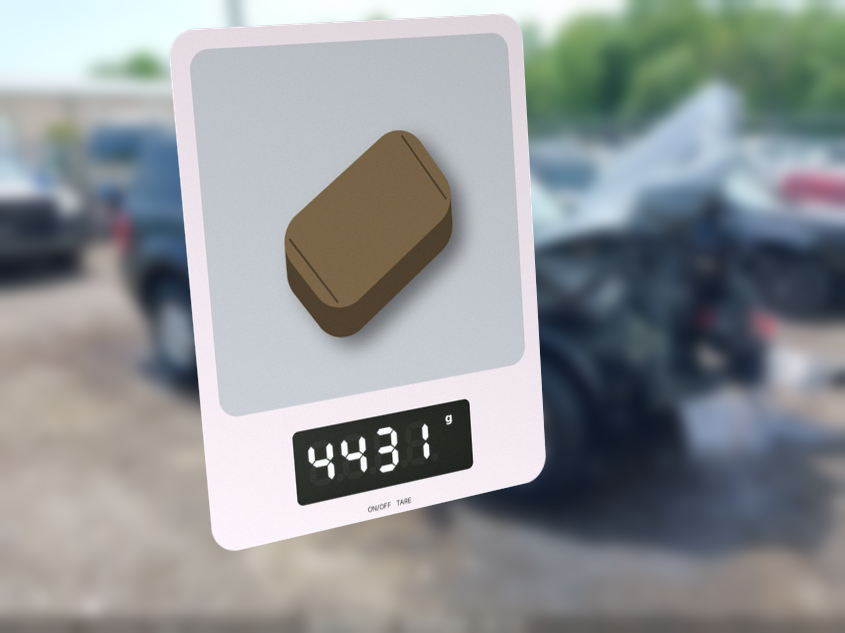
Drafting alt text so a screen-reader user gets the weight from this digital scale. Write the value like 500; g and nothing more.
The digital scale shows 4431; g
